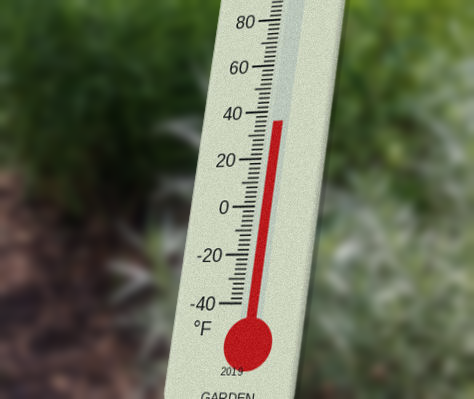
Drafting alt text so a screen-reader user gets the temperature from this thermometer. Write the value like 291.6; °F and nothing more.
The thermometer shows 36; °F
